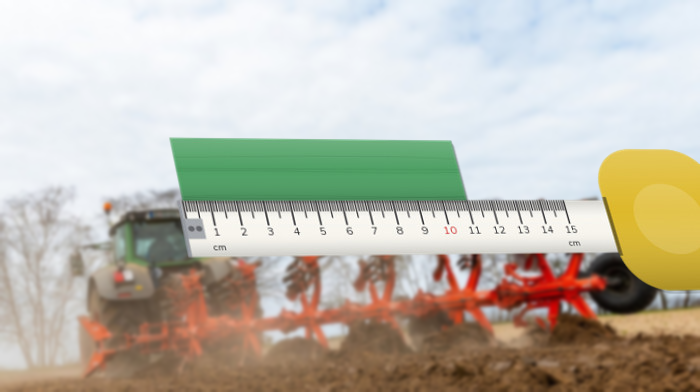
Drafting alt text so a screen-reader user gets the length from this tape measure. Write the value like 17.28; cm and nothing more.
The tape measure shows 11; cm
